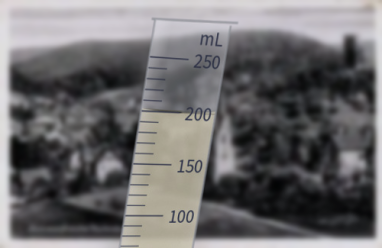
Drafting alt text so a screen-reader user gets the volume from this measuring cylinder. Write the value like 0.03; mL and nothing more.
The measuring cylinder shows 200; mL
